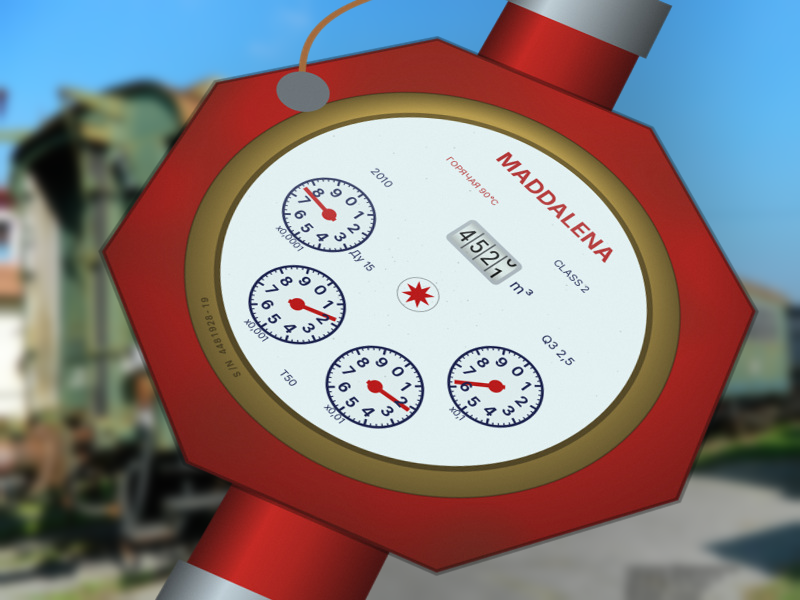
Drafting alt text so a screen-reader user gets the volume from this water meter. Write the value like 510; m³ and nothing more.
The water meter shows 4520.6217; m³
